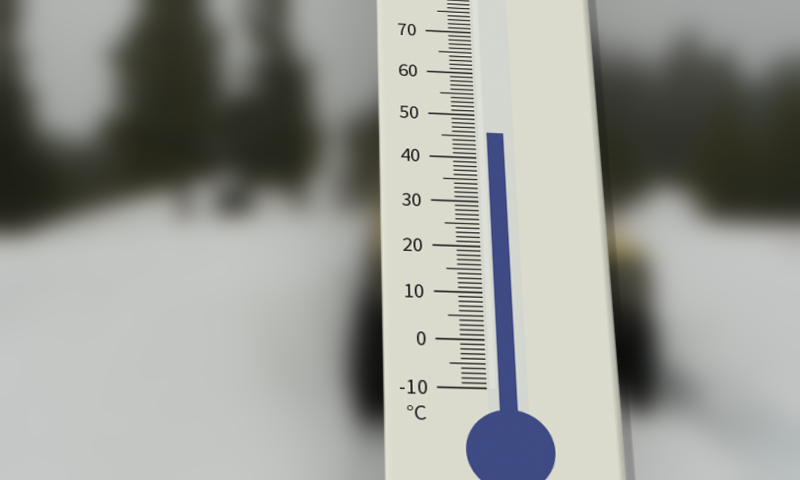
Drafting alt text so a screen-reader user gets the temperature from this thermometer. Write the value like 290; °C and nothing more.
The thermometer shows 46; °C
